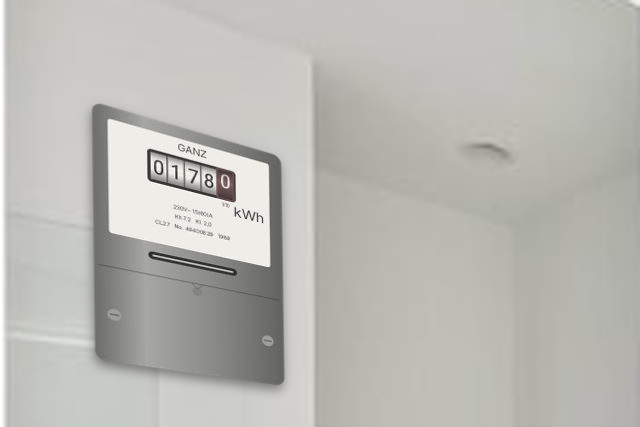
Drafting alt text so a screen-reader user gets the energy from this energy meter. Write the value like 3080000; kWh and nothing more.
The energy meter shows 178.0; kWh
